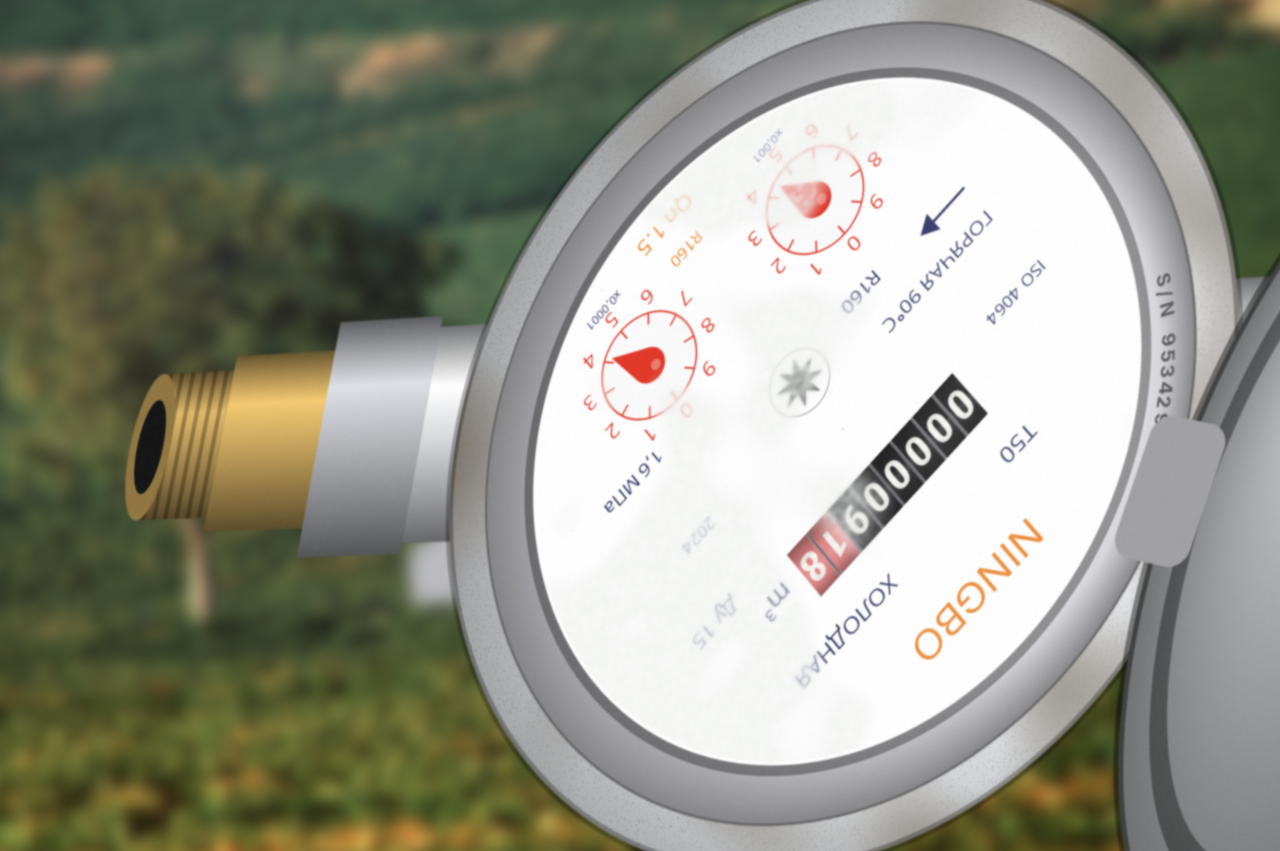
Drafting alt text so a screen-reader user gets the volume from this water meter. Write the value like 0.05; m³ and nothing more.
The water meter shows 9.1844; m³
